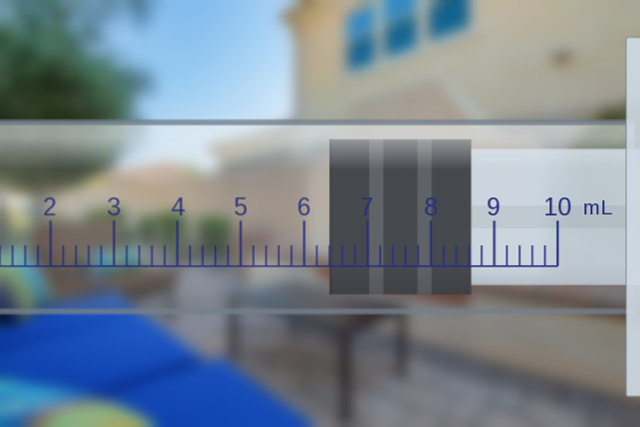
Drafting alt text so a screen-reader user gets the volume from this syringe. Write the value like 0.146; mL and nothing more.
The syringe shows 6.4; mL
